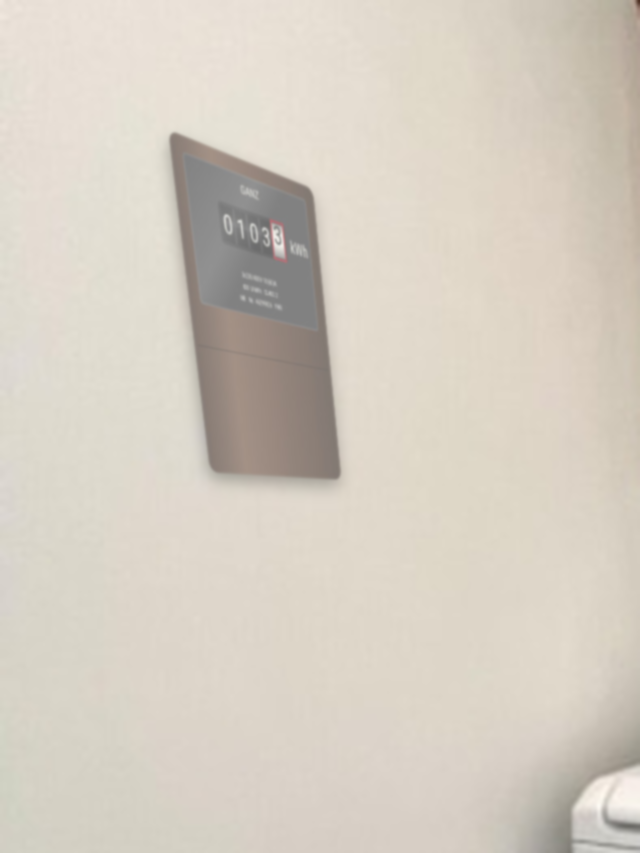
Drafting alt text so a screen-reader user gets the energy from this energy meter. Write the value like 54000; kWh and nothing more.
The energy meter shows 103.3; kWh
